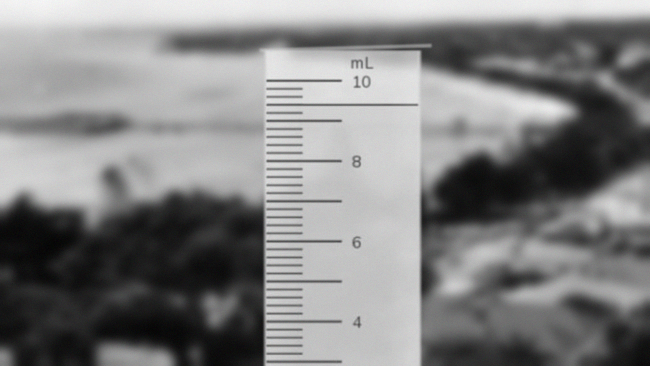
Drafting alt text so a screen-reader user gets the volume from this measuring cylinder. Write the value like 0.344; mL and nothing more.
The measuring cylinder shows 9.4; mL
